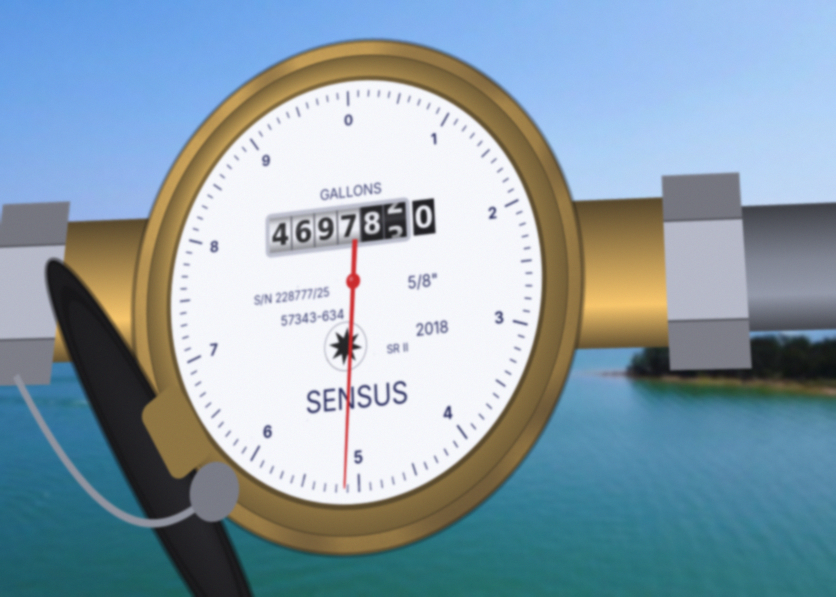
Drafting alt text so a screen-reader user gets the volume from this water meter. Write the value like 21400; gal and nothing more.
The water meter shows 4697825.1; gal
